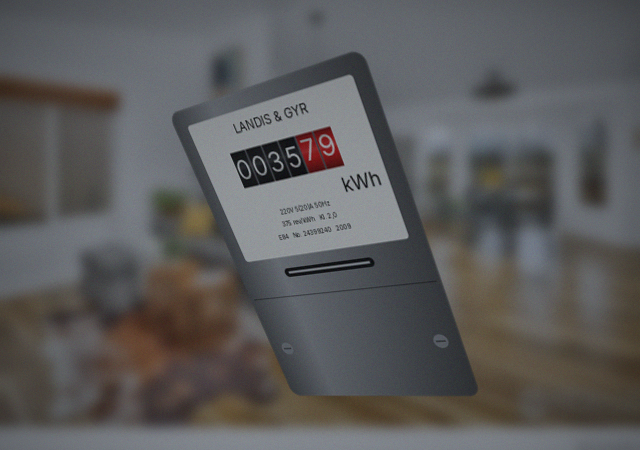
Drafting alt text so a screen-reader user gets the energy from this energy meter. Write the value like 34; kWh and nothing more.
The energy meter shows 35.79; kWh
